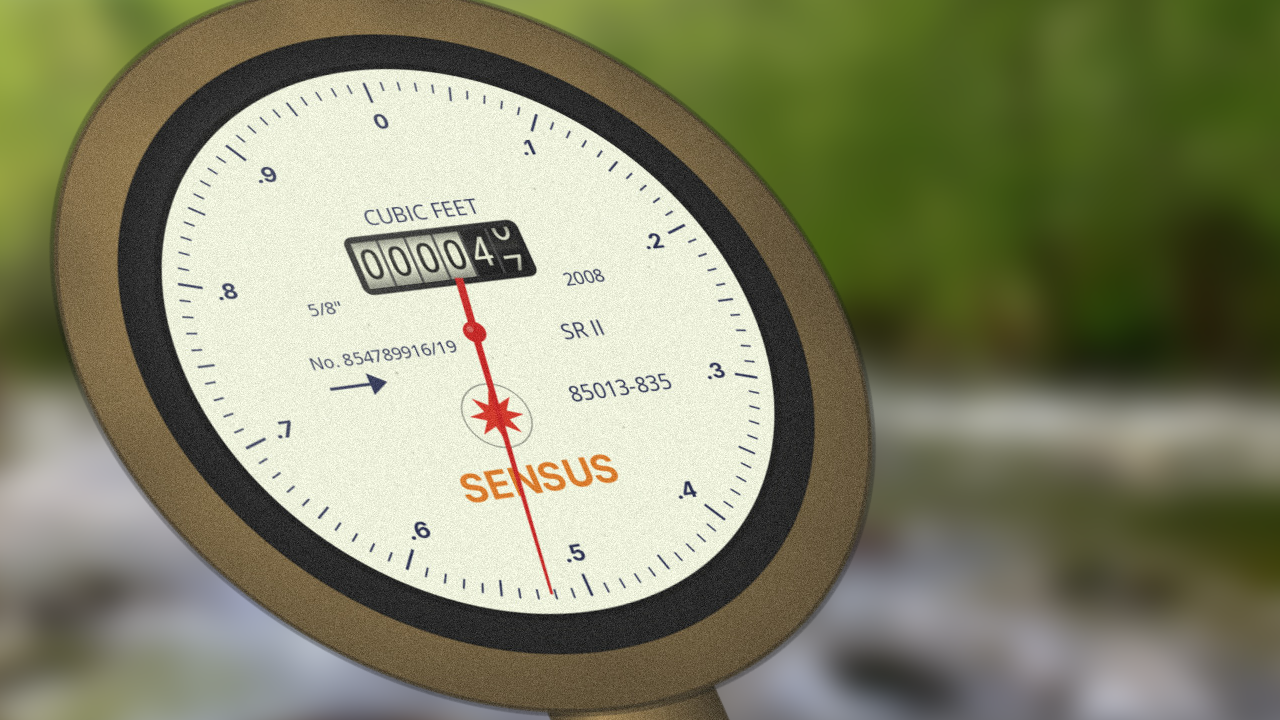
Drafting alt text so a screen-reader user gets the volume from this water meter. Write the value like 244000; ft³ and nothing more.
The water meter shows 46.52; ft³
